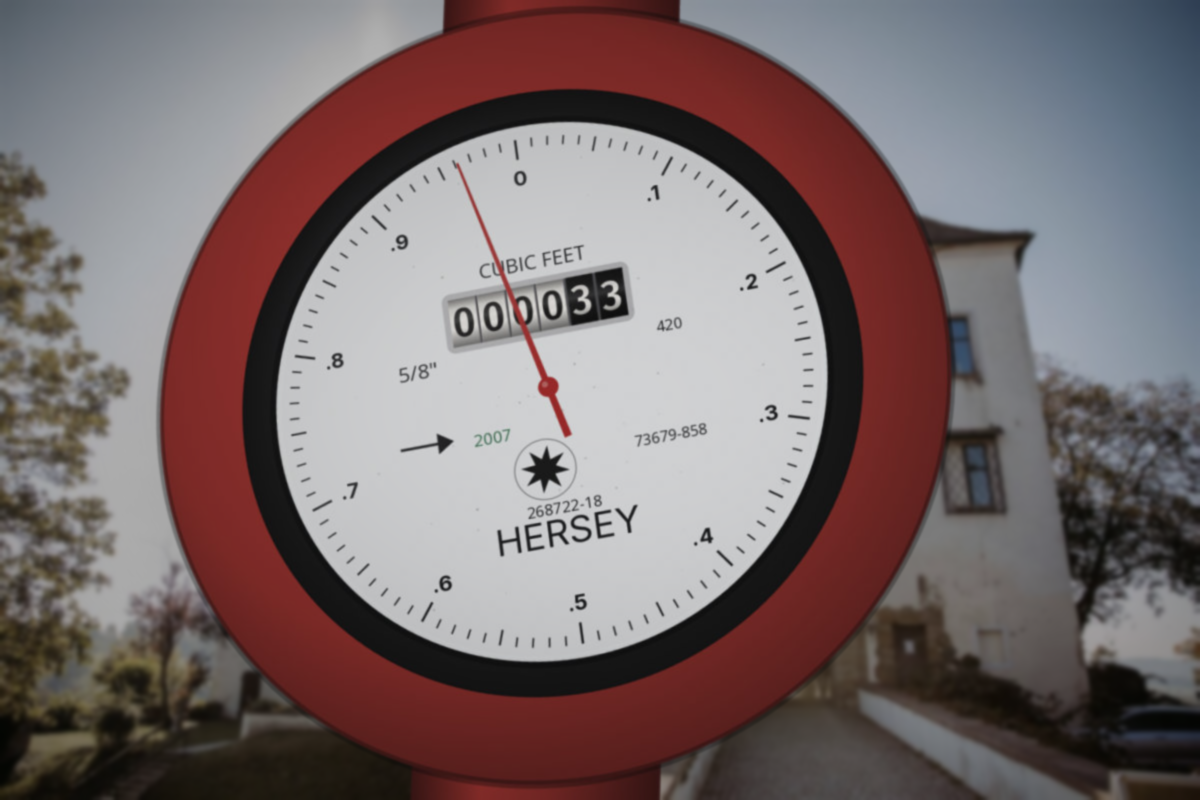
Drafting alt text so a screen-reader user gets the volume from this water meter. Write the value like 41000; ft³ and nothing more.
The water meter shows 32.96; ft³
